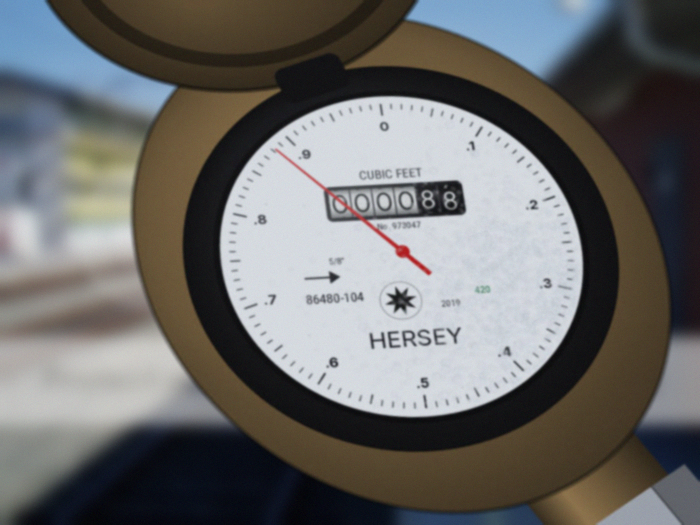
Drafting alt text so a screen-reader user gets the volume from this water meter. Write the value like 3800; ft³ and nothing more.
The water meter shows 87.88; ft³
